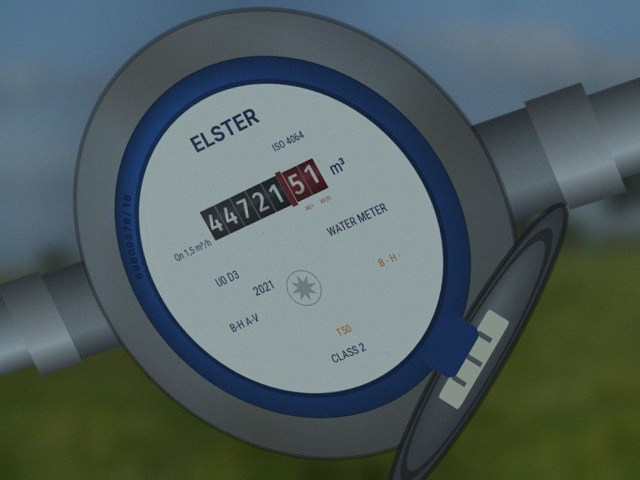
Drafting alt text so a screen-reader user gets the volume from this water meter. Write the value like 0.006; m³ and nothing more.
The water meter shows 44721.51; m³
